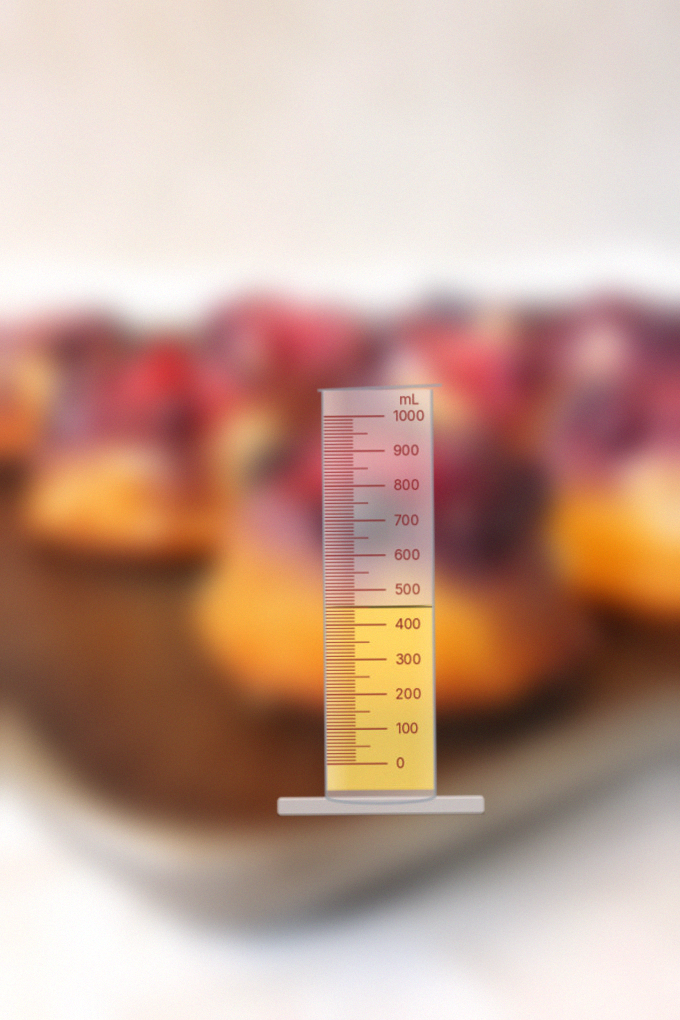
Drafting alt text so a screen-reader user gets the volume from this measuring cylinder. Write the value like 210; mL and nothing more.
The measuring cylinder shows 450; mL
